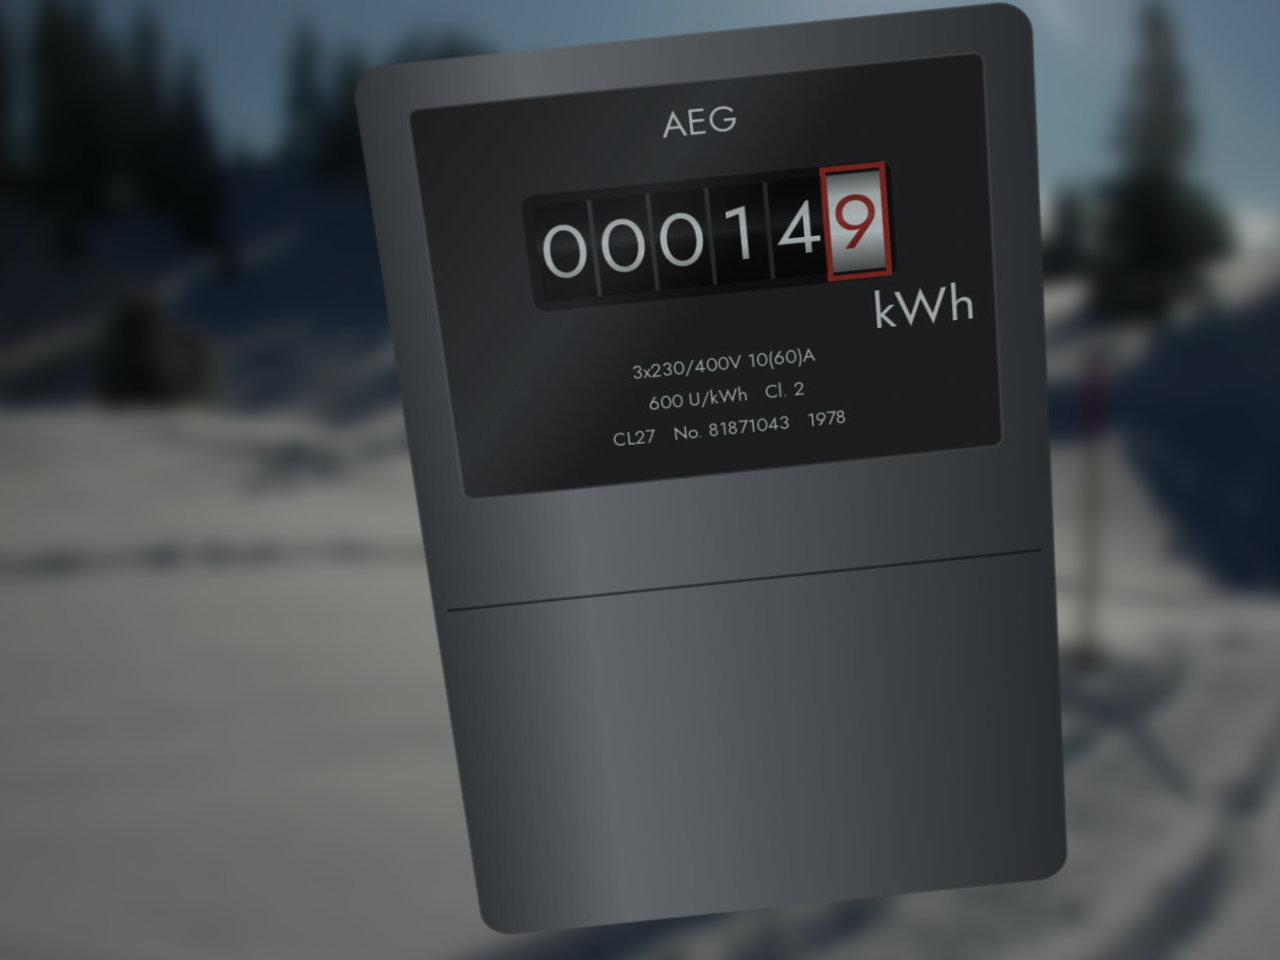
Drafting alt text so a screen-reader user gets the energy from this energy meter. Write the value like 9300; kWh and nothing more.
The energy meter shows 14.9; kWh
